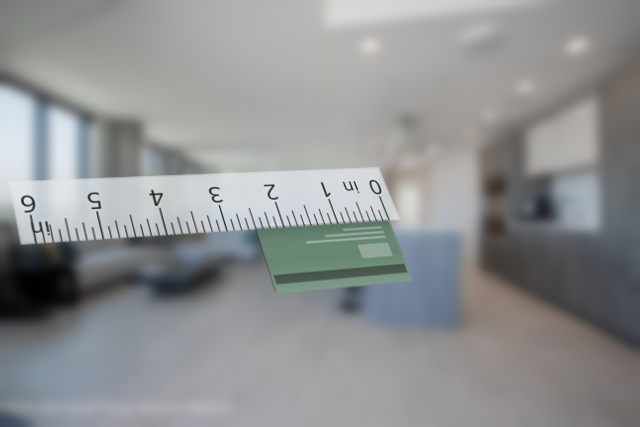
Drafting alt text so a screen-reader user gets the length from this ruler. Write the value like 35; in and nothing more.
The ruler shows 2.5; in
